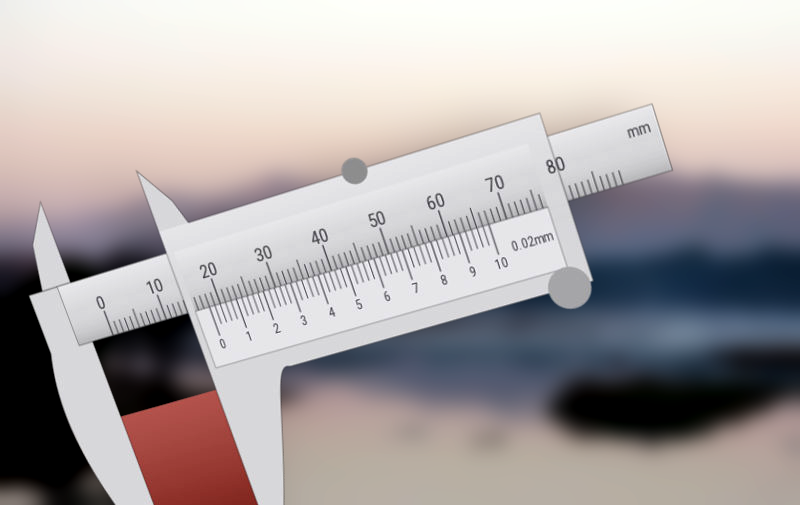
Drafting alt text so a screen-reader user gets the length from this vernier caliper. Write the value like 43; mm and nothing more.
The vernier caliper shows 18.0; mm
